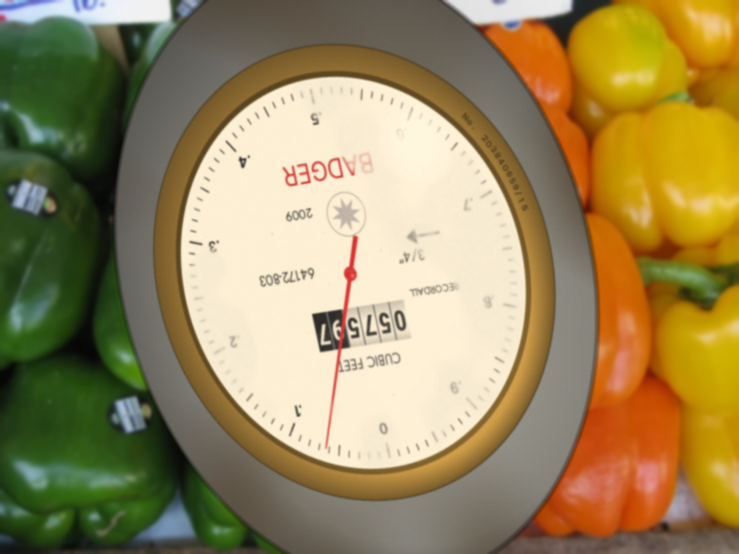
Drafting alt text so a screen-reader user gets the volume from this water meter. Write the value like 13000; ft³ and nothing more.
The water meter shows 57597.06; ft³
